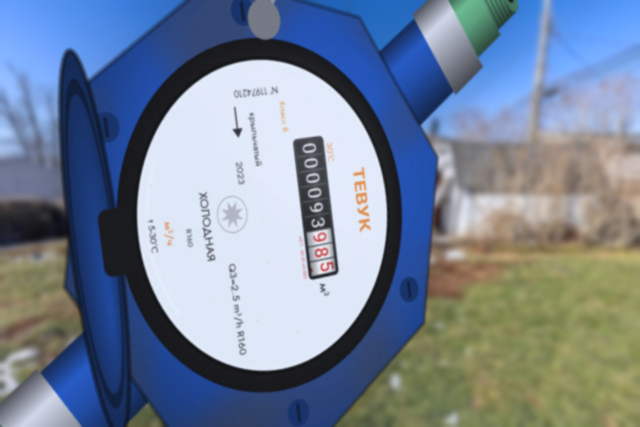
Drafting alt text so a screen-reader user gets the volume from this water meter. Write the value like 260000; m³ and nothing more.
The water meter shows 93.985; m³
